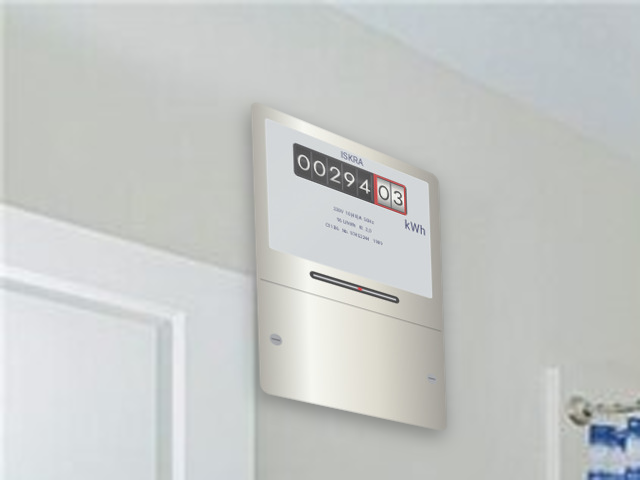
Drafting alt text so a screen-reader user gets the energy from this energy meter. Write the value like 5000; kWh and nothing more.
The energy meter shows 294.03; kWh
